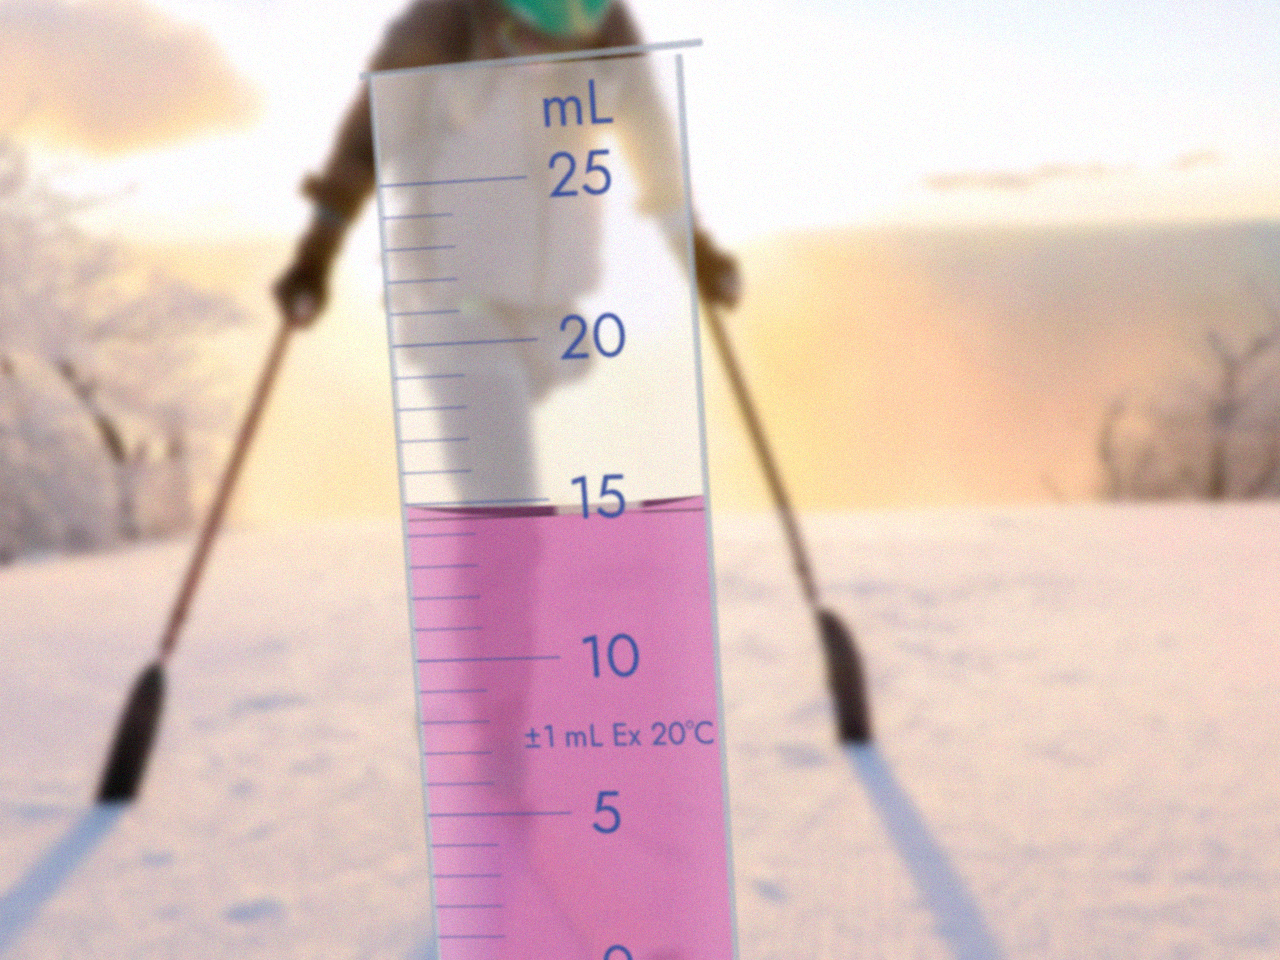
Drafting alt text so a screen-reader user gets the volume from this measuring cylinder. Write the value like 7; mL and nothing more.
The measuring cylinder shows 14.5; mL
